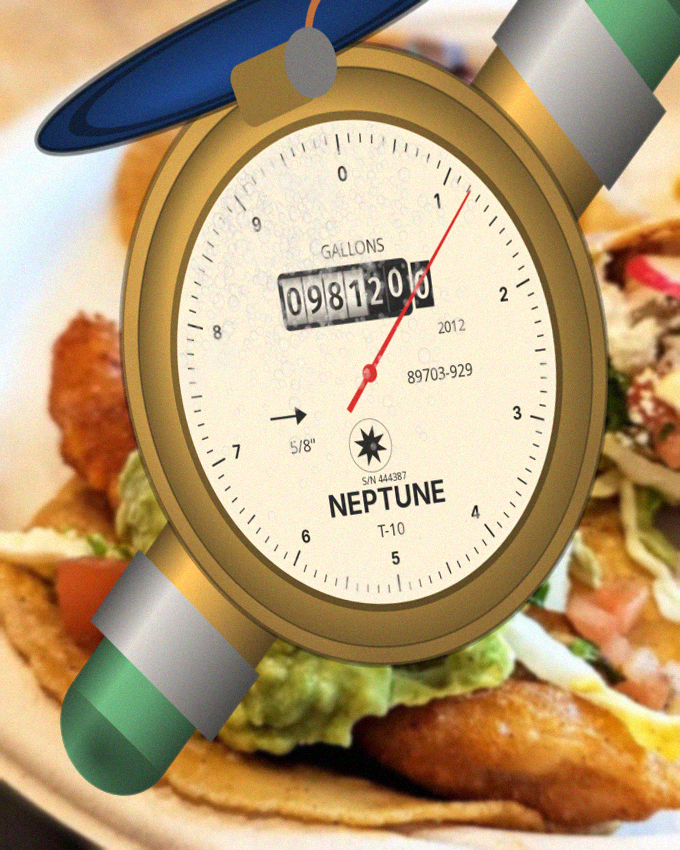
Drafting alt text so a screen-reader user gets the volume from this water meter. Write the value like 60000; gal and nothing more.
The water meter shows 981201.2; gal
